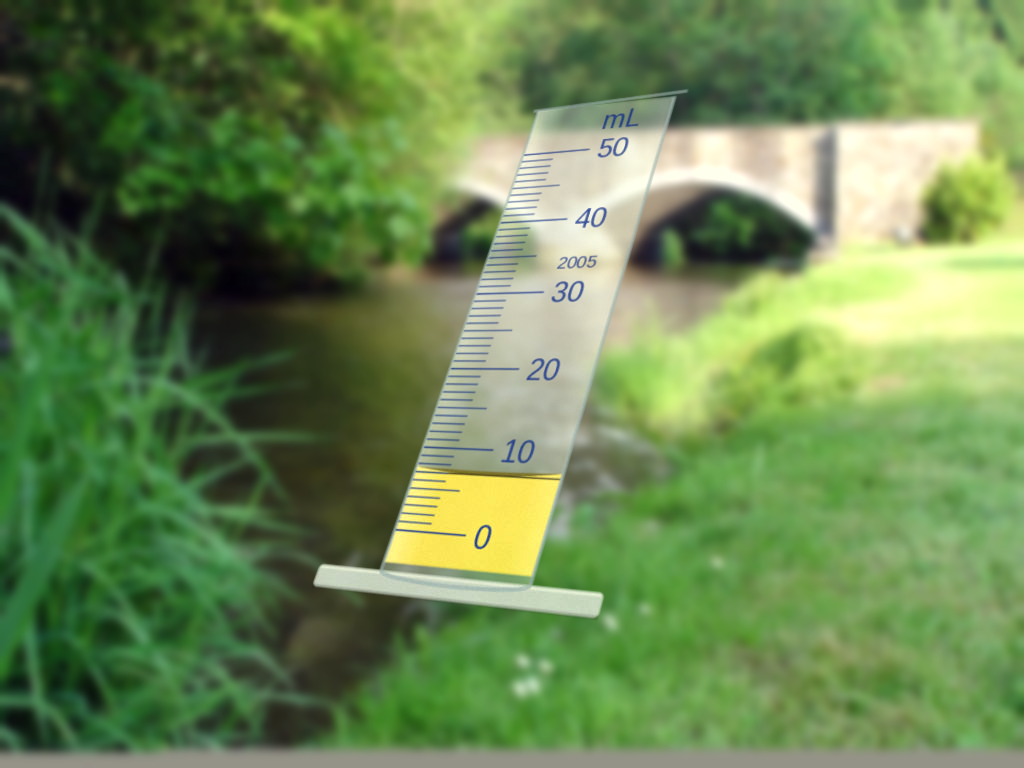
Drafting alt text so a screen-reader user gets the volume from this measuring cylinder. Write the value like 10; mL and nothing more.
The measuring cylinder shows 7; mL
